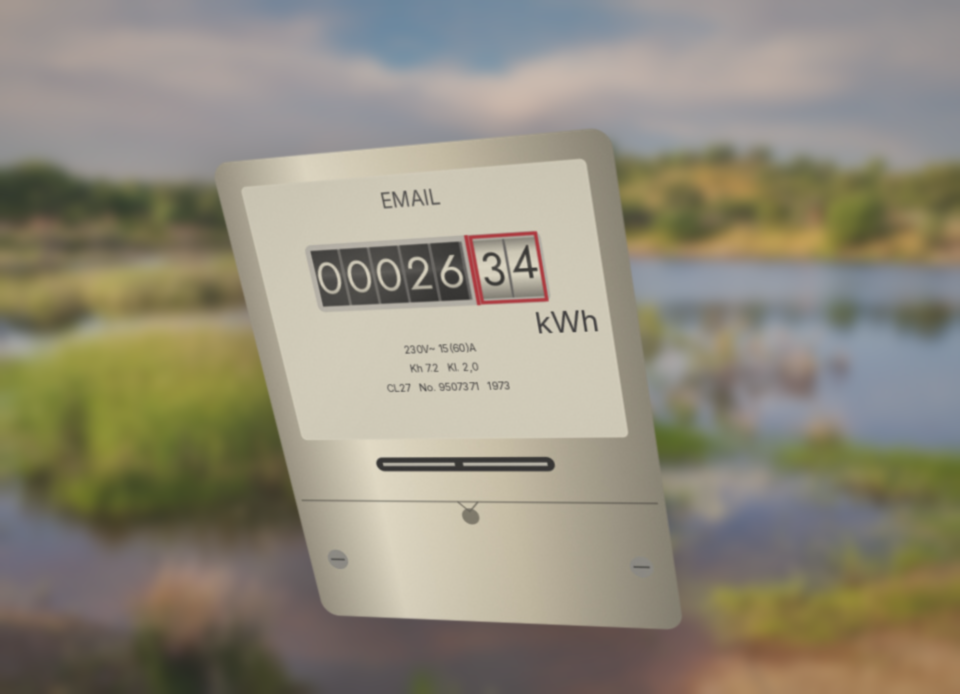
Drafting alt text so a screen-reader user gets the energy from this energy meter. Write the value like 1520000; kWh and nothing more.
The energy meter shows 26.34; kWh
